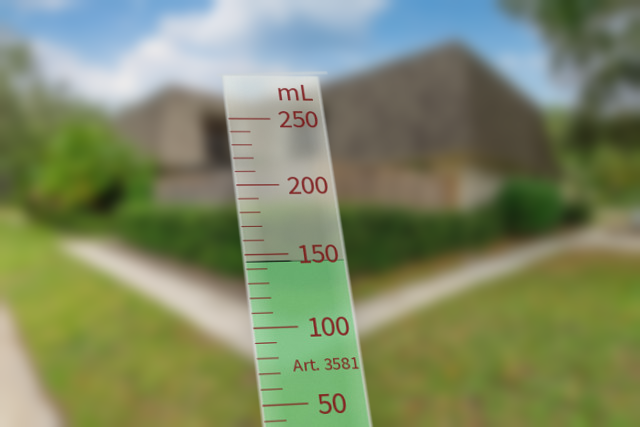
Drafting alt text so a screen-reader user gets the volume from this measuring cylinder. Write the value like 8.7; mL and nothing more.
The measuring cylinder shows 145; mL
